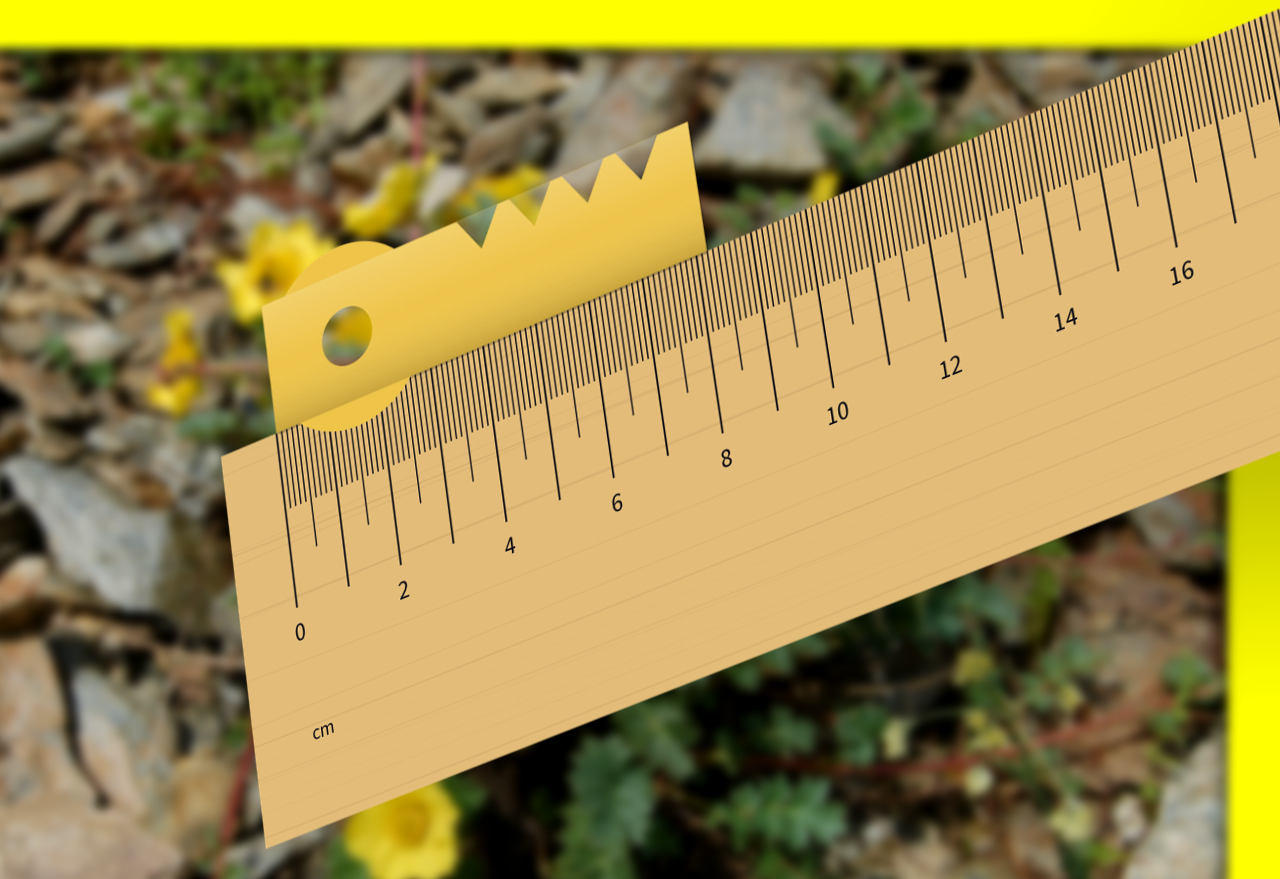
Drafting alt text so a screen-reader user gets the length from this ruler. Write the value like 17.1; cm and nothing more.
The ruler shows 8.2; cm
